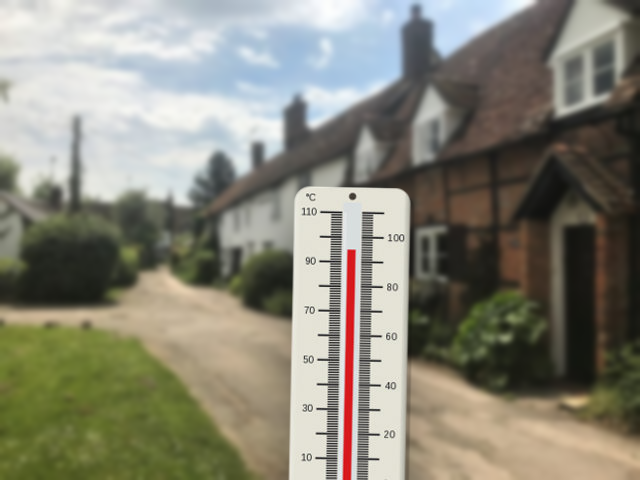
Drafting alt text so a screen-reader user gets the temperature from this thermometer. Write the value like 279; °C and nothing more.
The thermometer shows 95; °C
